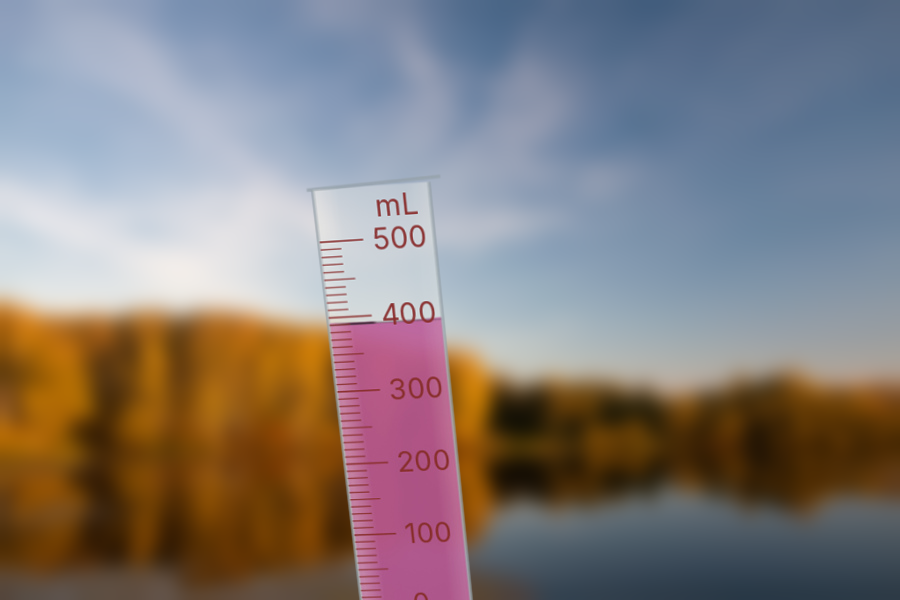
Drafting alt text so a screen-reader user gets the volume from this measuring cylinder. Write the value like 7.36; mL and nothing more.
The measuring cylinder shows 390; mL
